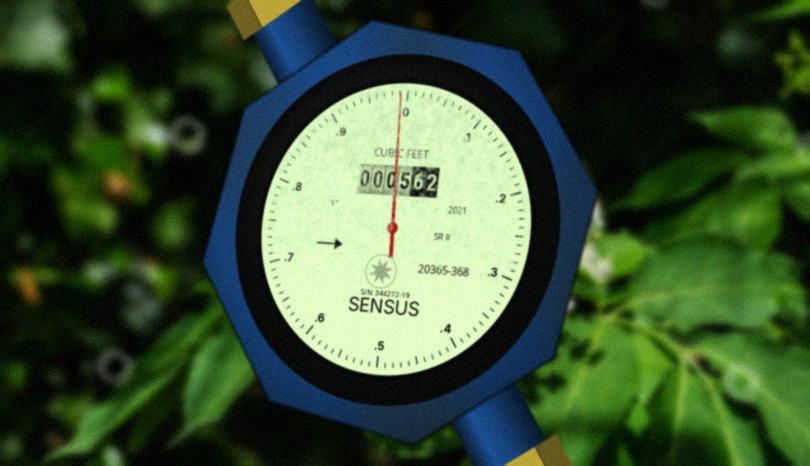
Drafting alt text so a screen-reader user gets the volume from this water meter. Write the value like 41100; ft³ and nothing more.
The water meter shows 561.99; ft³
